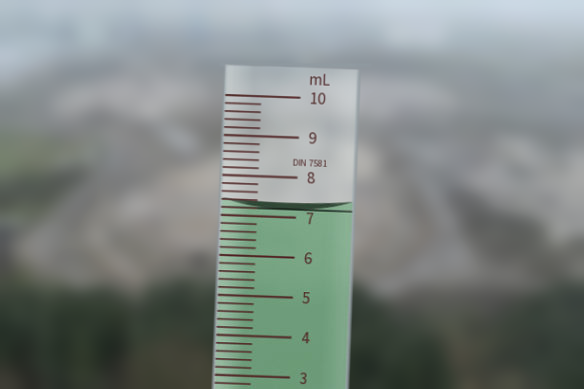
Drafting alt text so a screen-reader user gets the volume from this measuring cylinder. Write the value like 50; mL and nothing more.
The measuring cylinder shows 7.2; mL
